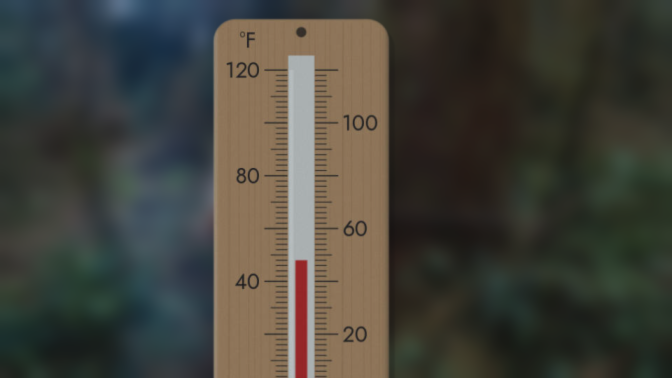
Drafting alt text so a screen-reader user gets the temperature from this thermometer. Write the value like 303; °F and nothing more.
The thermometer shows 48; °F
